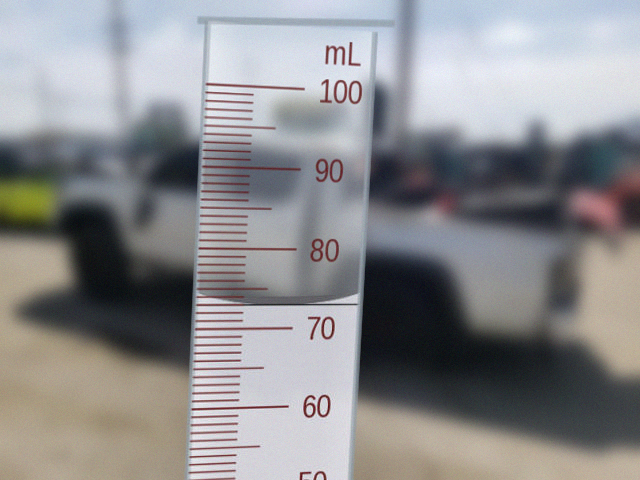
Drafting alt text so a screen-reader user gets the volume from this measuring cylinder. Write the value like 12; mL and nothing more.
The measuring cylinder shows 73; mL
